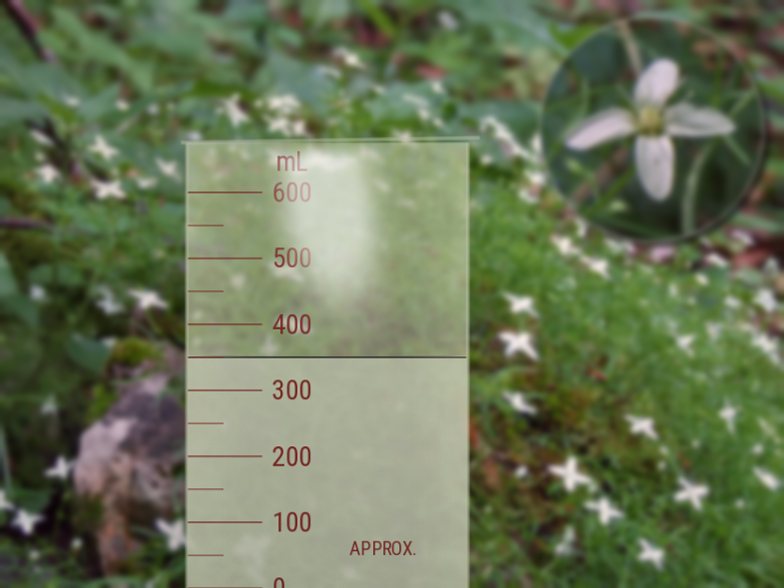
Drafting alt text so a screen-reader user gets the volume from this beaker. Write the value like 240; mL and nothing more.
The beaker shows 350; mL
